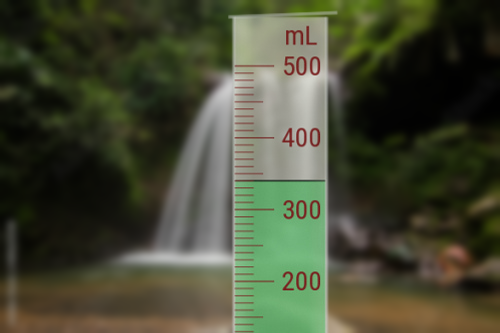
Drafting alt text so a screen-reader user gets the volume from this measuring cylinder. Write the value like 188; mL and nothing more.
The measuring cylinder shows 340; mL
